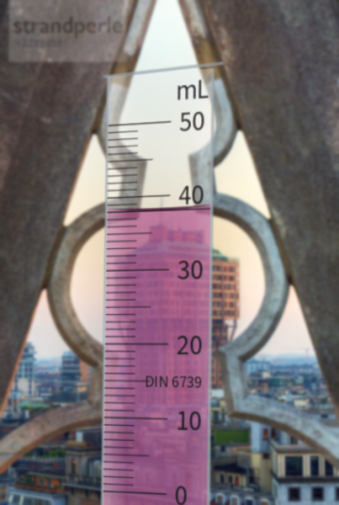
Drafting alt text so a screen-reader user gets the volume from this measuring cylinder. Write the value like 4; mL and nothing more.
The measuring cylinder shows 38; mL
